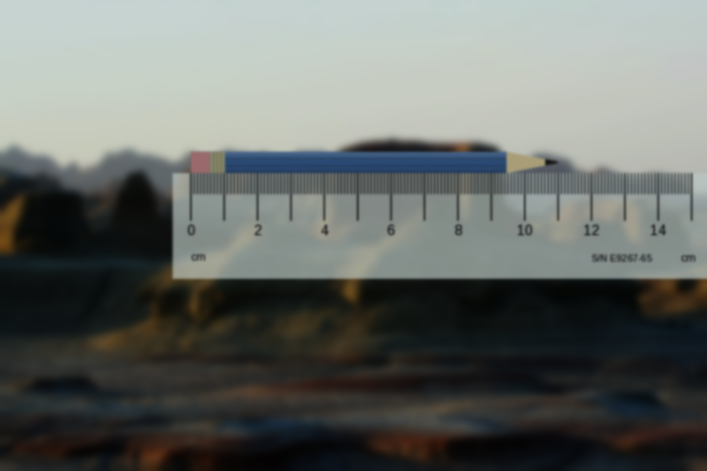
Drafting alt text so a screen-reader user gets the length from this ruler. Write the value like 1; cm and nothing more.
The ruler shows 11; cm
